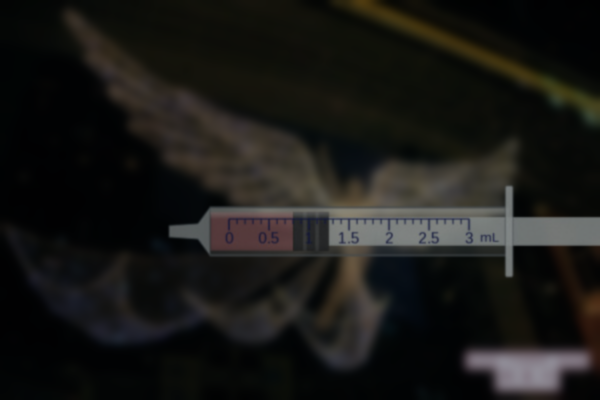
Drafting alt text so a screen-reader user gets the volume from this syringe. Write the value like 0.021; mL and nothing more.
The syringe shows 0.8; mL
